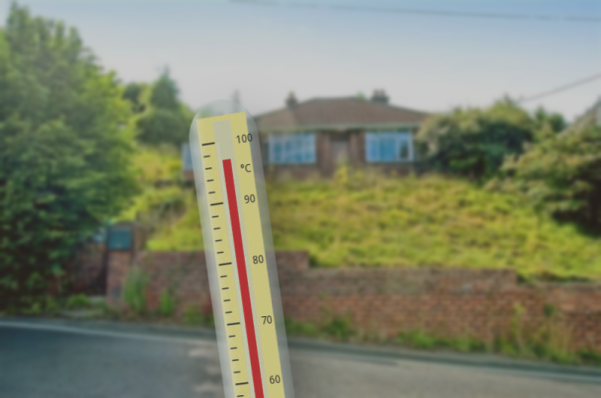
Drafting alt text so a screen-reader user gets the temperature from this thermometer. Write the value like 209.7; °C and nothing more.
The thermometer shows 97; °C
